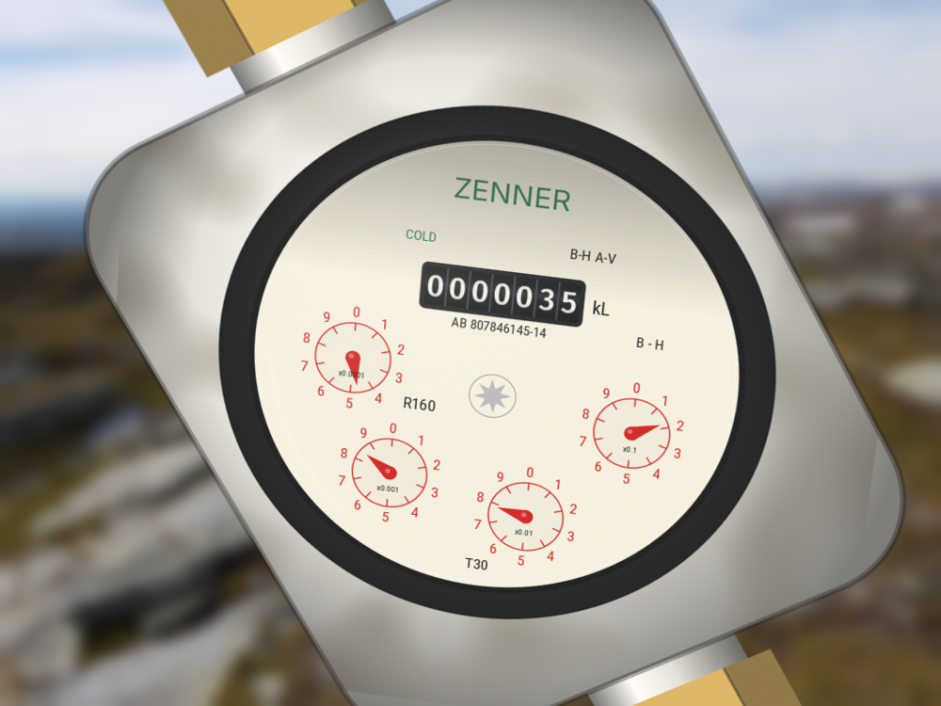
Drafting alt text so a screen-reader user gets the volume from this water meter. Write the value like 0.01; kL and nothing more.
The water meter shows 35.1784; kL
